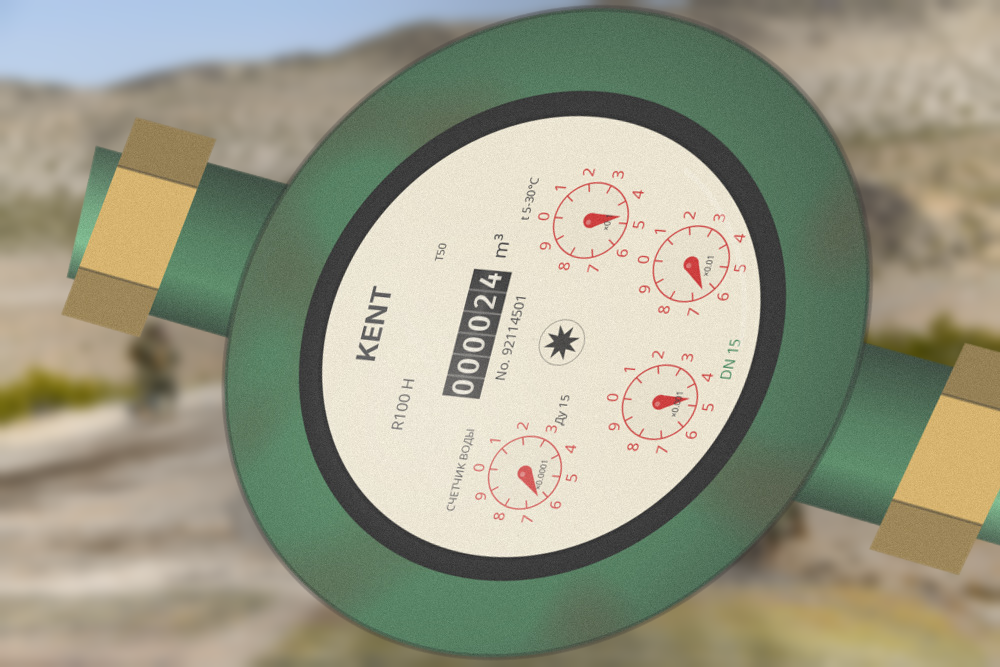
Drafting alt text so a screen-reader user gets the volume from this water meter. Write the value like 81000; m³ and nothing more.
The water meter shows 24.4646; m³
